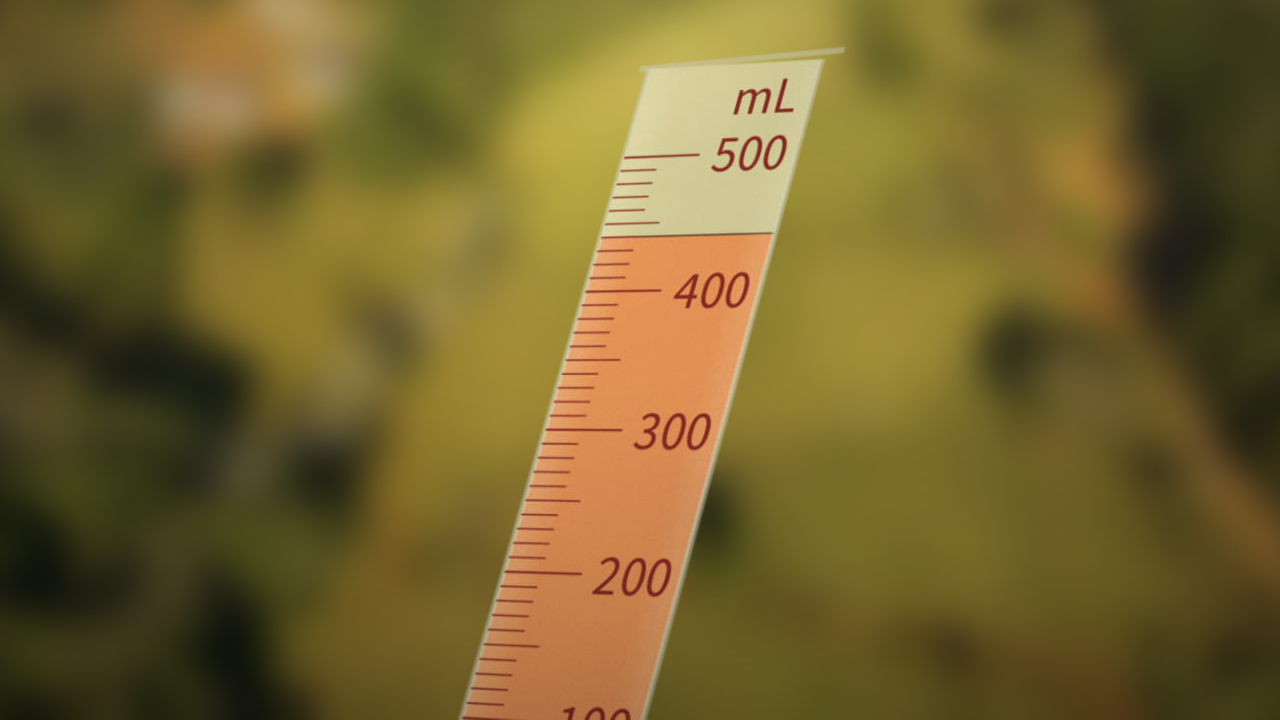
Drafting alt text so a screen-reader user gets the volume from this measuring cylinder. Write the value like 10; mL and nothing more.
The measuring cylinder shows 440; mL
